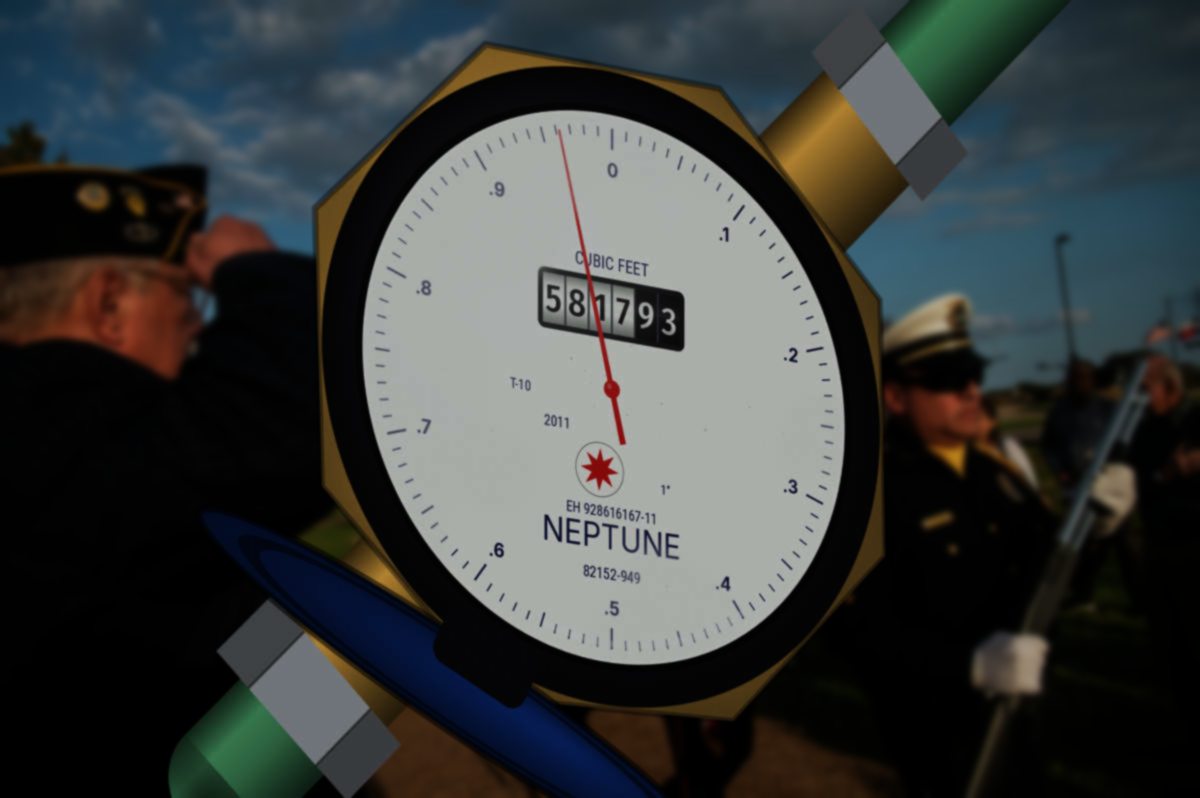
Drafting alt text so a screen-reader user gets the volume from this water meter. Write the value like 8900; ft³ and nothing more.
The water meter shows 581792.96; ft³
